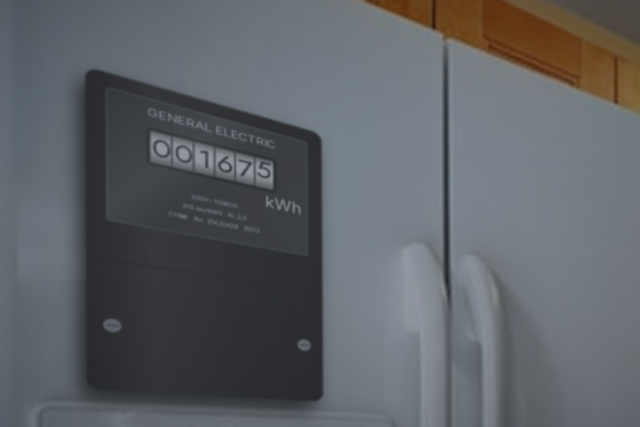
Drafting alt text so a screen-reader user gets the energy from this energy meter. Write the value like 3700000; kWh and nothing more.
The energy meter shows 1675; kWh
